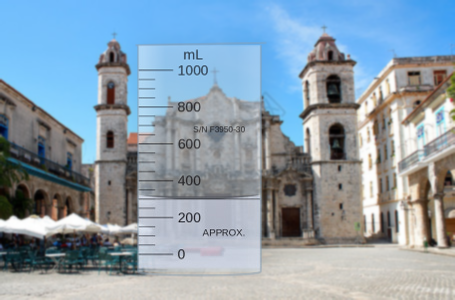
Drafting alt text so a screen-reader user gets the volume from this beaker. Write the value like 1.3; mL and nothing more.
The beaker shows 300; mL
